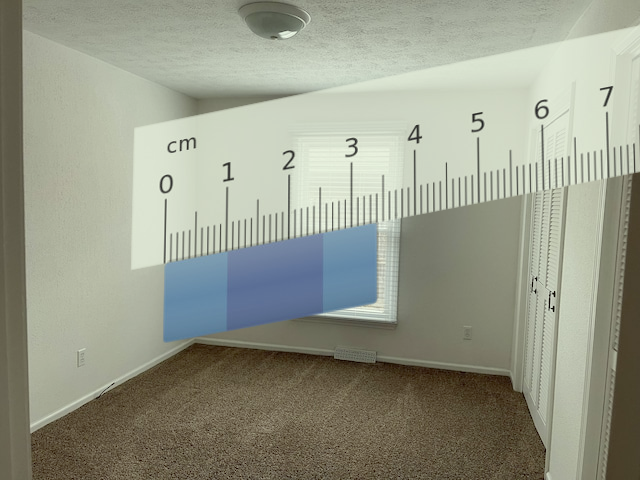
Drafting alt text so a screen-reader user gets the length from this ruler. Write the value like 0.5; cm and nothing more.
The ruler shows 3.4; cm
